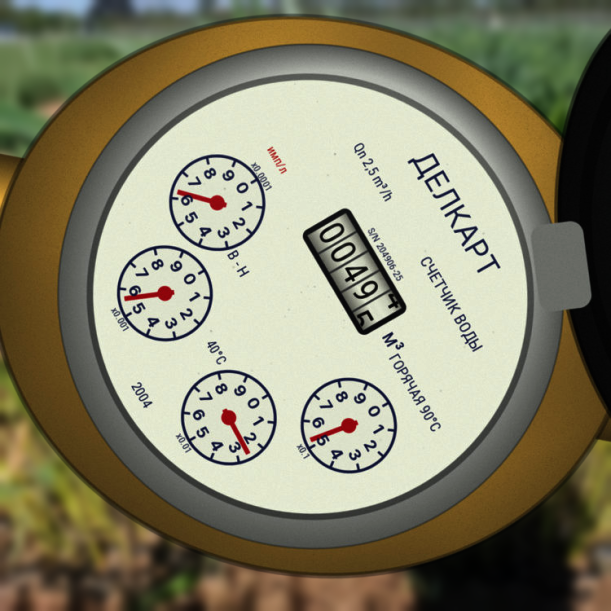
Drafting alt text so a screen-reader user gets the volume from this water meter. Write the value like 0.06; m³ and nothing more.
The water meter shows 494.5256; m³
